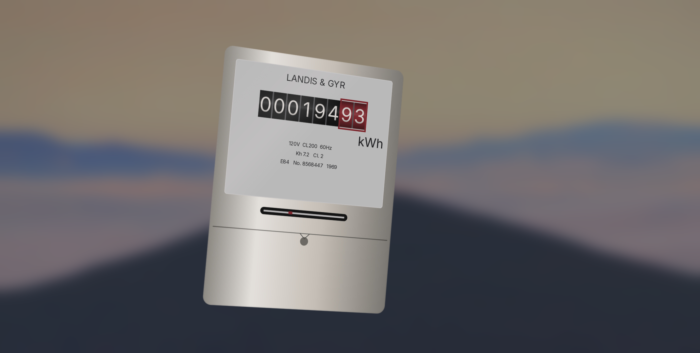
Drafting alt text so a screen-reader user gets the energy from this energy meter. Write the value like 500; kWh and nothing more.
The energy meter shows 194.93; kWh
